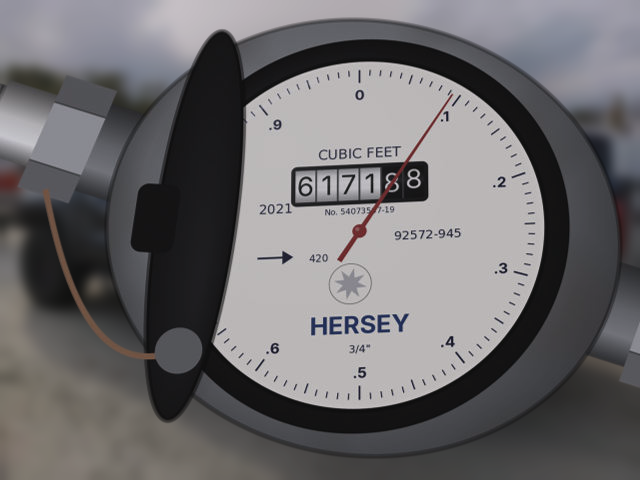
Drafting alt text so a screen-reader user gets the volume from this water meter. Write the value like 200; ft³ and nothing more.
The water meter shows 617188.09; ft³
